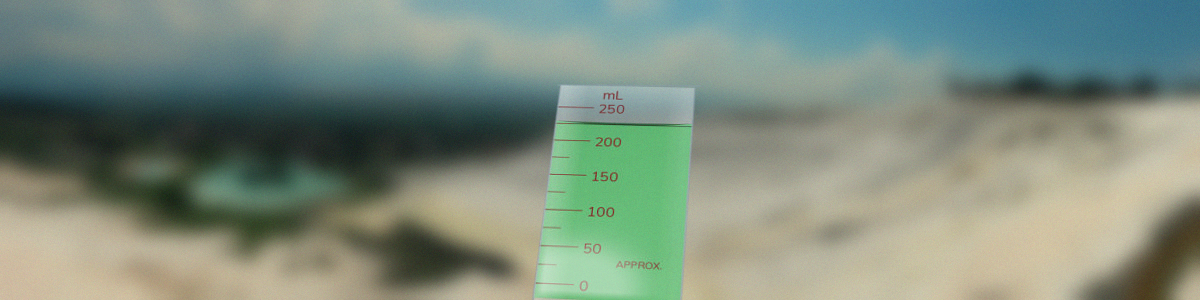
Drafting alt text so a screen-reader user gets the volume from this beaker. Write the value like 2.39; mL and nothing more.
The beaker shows 225; mL
